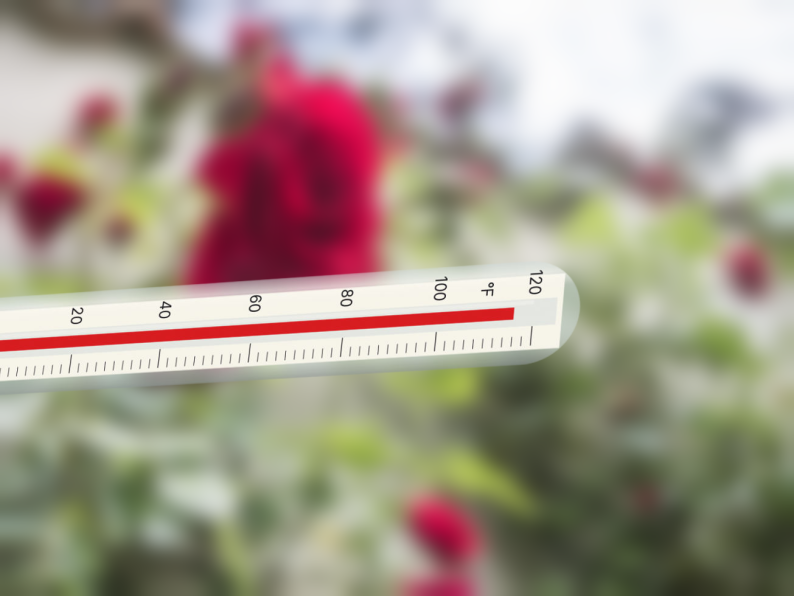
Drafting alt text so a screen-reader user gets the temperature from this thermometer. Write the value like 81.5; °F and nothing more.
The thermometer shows 116; °F
